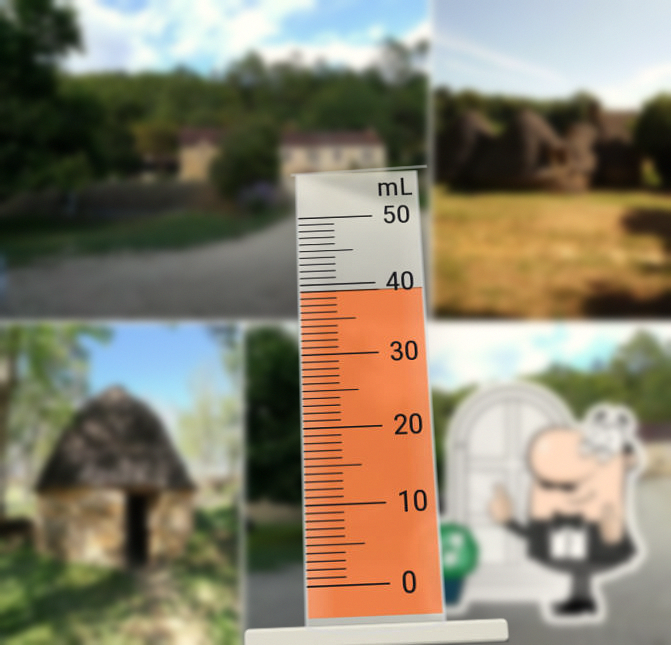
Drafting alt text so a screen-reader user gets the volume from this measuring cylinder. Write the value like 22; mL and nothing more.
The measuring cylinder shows 39; mL
